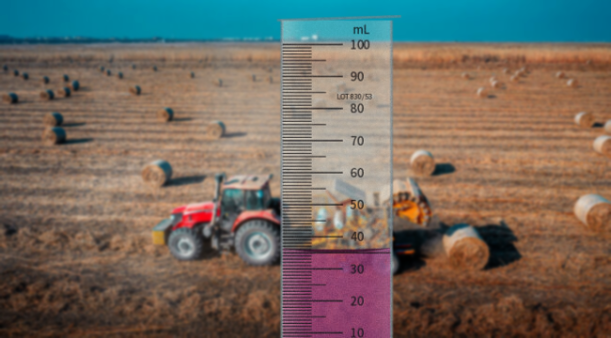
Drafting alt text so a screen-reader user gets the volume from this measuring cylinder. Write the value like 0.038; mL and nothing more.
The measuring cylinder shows 35; mL
